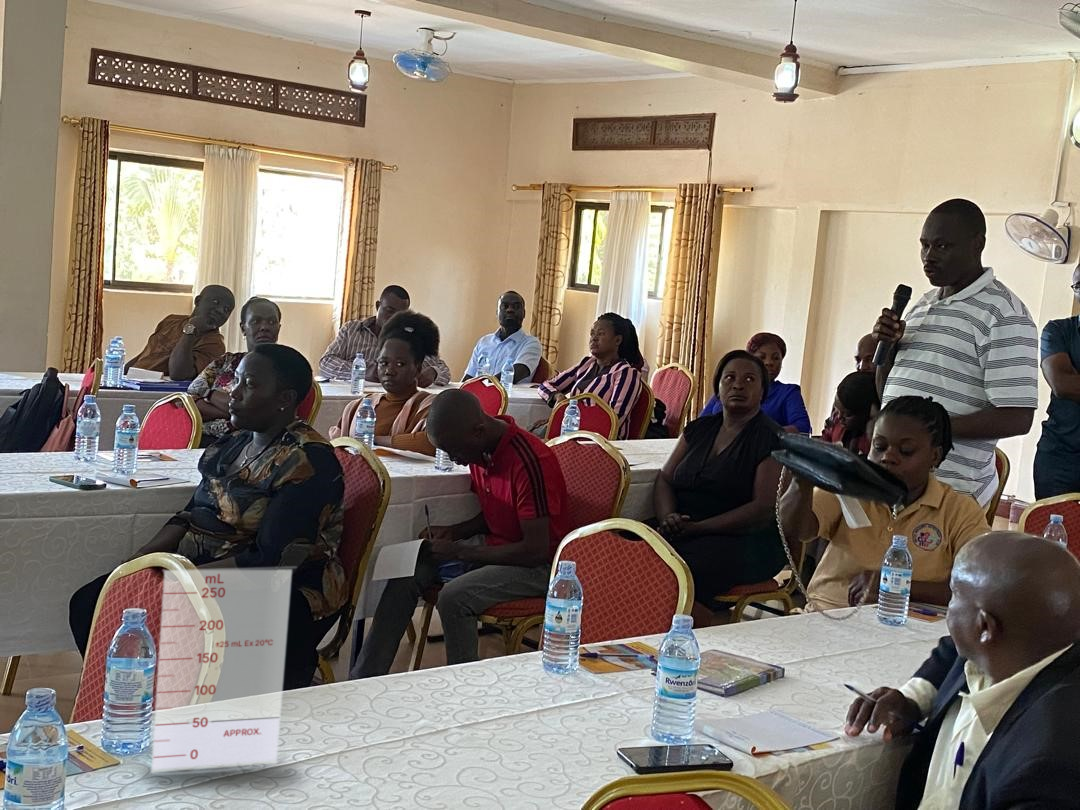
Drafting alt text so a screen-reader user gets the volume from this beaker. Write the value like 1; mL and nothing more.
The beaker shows 50; mL
